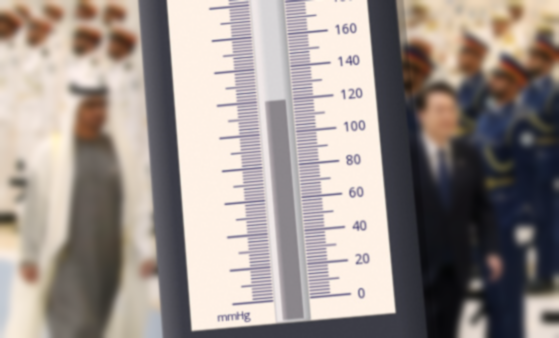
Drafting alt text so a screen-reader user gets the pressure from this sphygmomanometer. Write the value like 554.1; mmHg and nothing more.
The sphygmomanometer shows 120; mmHg
